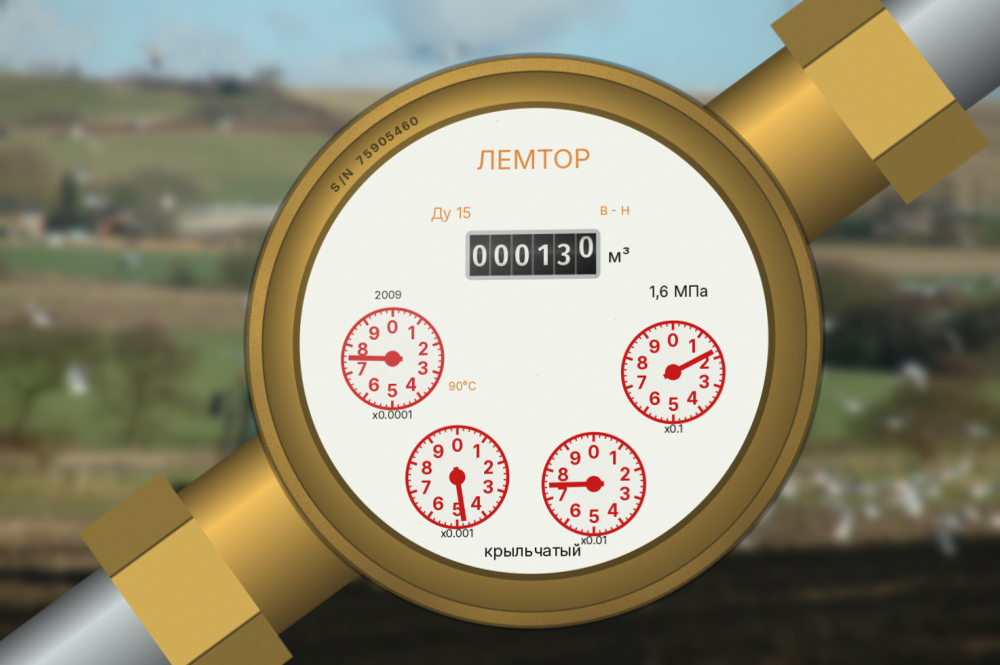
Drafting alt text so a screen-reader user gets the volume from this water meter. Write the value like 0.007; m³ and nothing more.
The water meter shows 130.1747; m³
